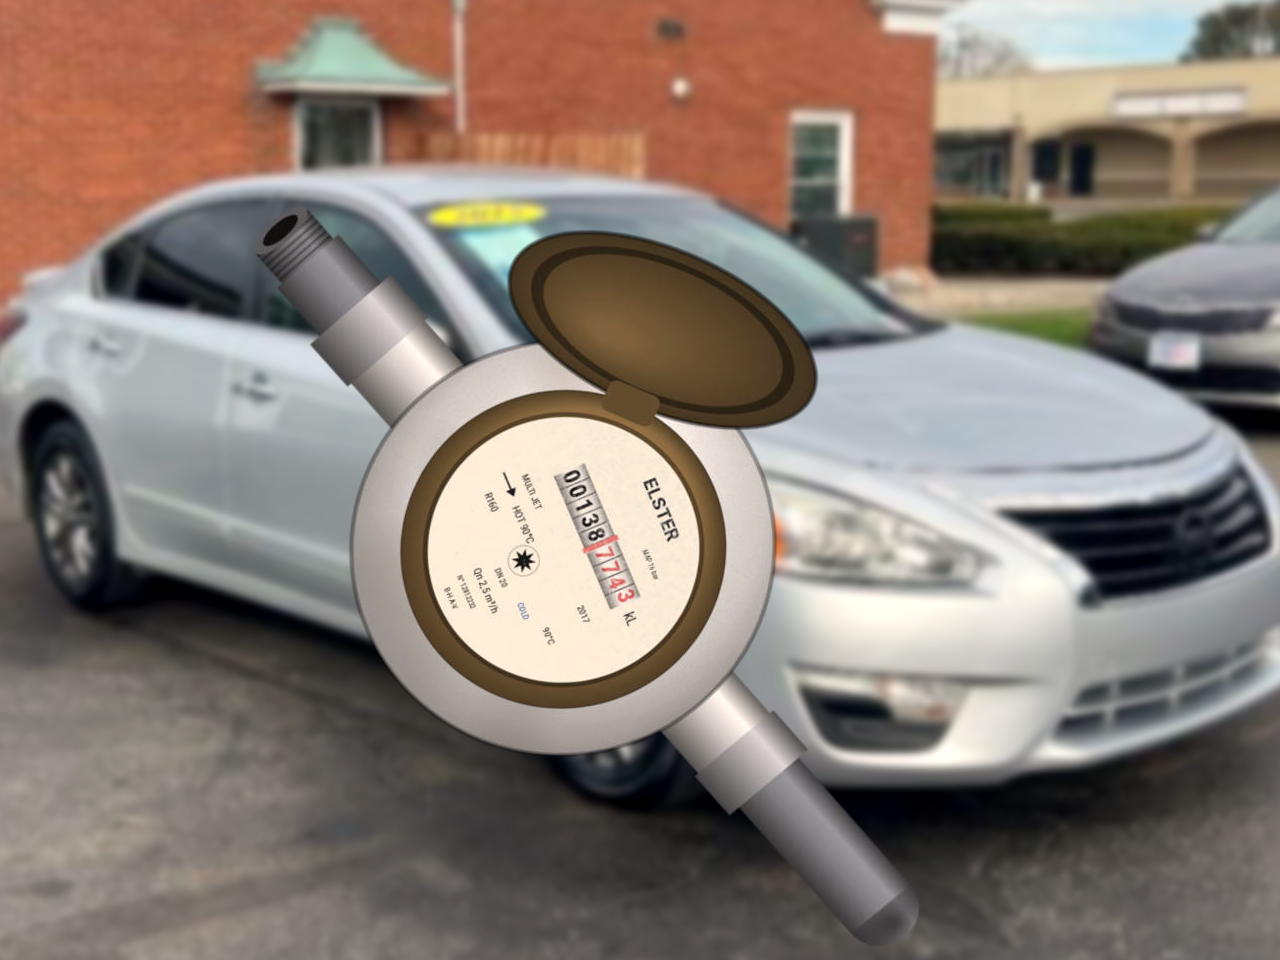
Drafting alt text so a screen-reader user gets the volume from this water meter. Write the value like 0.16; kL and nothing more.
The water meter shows 138.7743; kL
